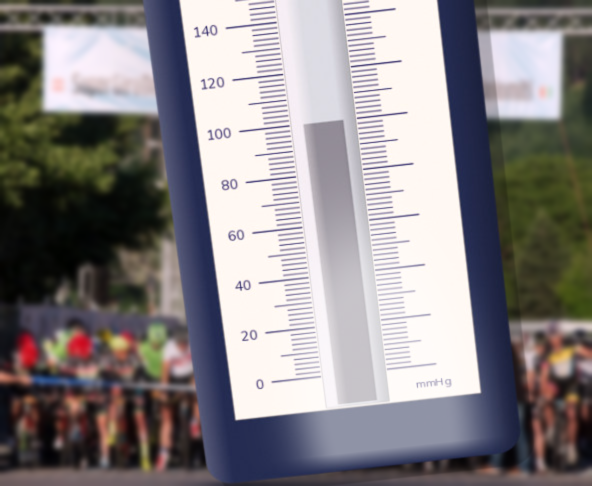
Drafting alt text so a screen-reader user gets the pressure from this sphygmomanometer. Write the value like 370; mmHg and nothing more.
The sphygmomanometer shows 100; mmHg
